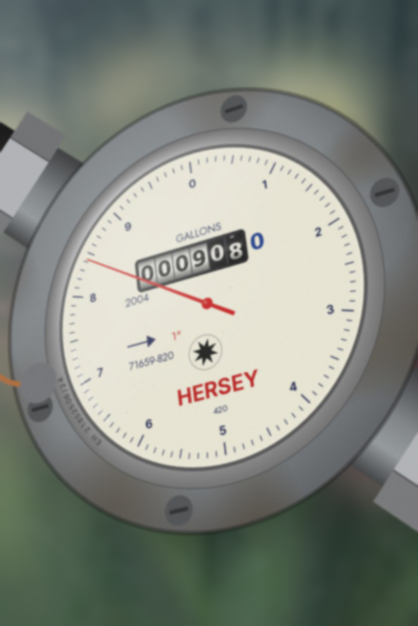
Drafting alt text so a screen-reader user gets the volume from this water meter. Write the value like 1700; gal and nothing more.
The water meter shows 9078.4; gal
